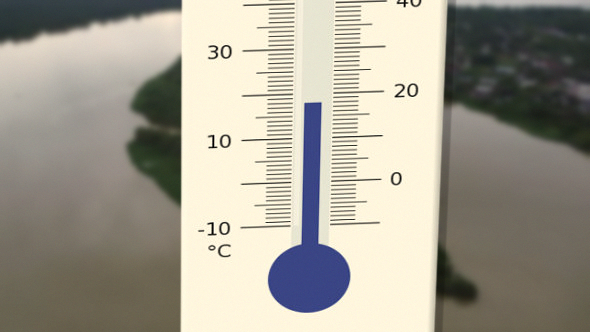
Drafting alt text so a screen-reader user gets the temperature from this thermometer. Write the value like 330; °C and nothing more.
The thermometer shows 18; °C
